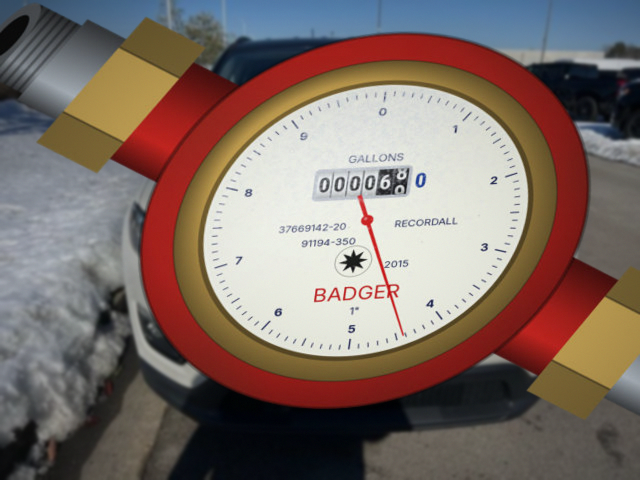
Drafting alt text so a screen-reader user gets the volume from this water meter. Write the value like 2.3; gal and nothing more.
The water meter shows 684.4; gal
